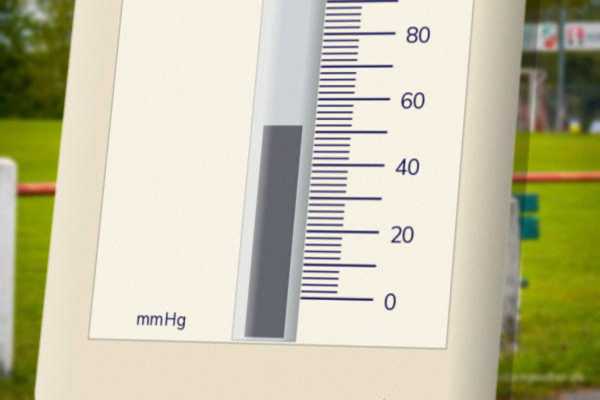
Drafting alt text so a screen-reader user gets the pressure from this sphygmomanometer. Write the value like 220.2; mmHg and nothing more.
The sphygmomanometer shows 52; mmHg
